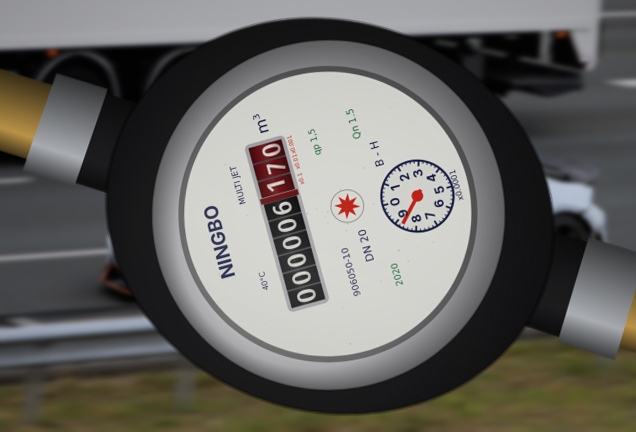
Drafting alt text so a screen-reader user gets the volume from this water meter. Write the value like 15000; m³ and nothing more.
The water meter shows 6.1698; m³
